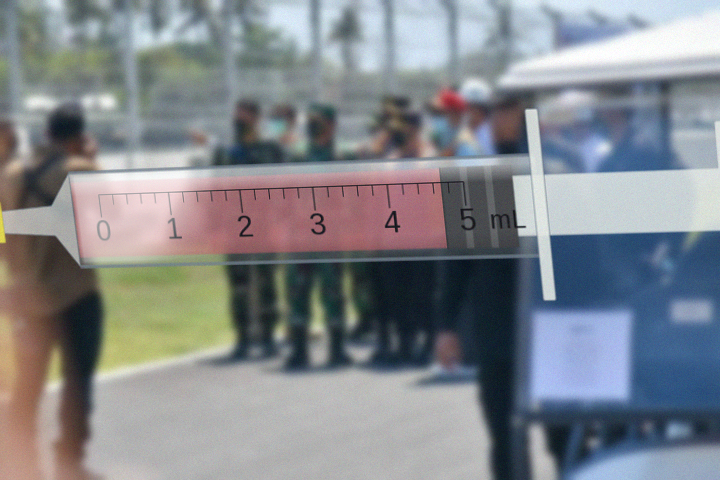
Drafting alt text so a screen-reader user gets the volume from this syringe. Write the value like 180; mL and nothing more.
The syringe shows 4.7; mL
